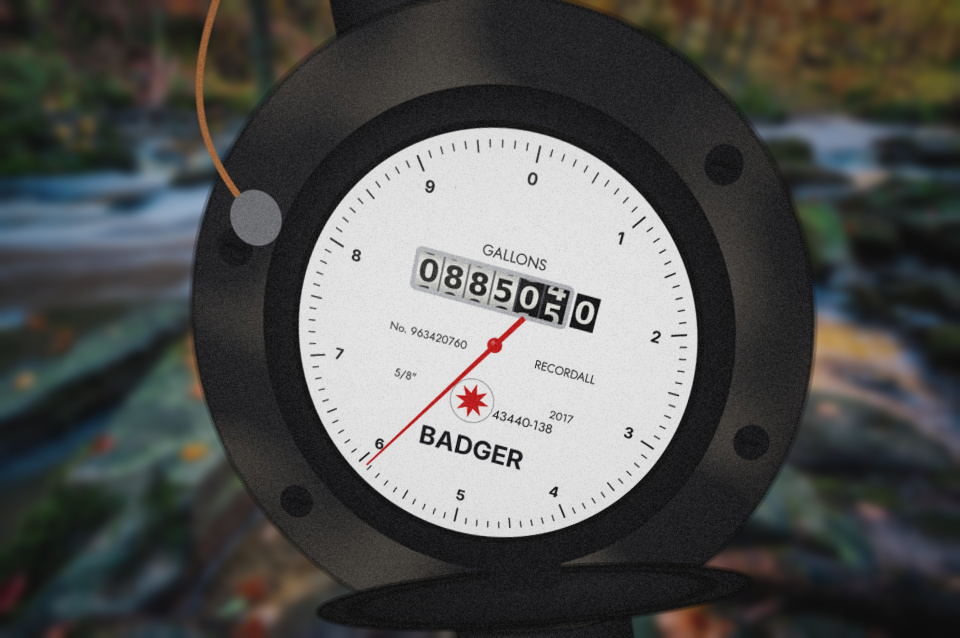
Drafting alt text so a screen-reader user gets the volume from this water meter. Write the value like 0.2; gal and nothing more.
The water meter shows 885045.9; gal
